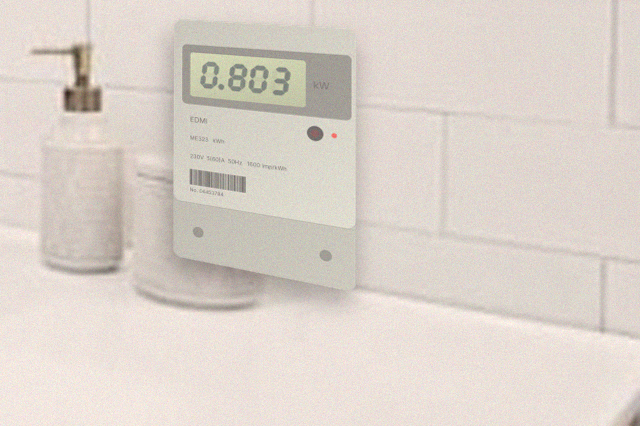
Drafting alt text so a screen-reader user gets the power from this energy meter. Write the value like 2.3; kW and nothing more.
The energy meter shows 0.803; kW
